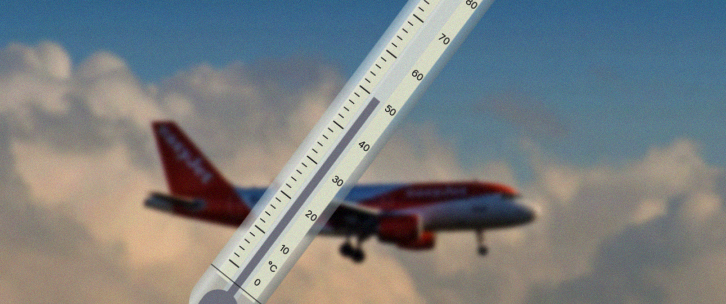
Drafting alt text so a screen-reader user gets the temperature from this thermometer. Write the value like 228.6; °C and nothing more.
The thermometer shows 50; °C
